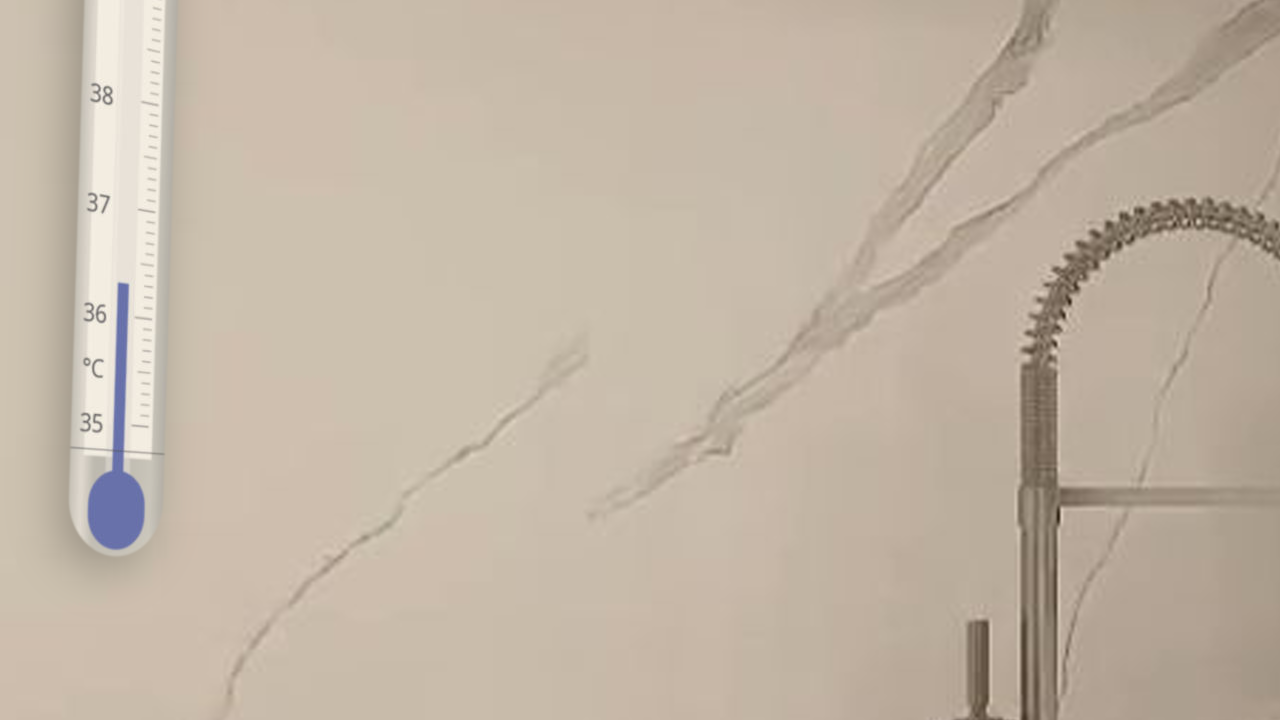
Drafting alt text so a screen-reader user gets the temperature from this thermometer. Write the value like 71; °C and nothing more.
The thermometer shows 36.3; °C
